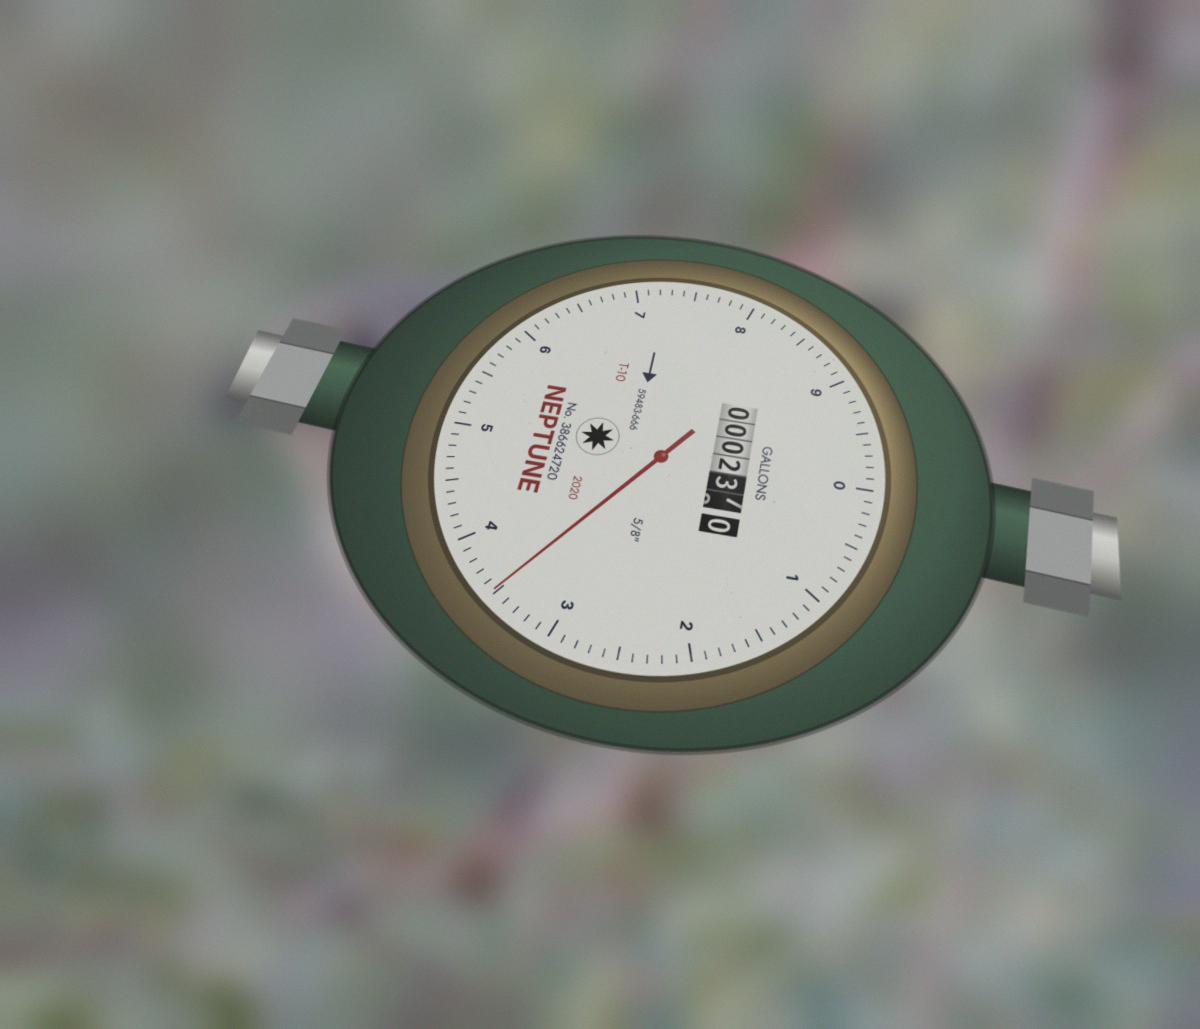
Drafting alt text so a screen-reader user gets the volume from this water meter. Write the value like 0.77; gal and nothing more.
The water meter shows 2373.5; gal
